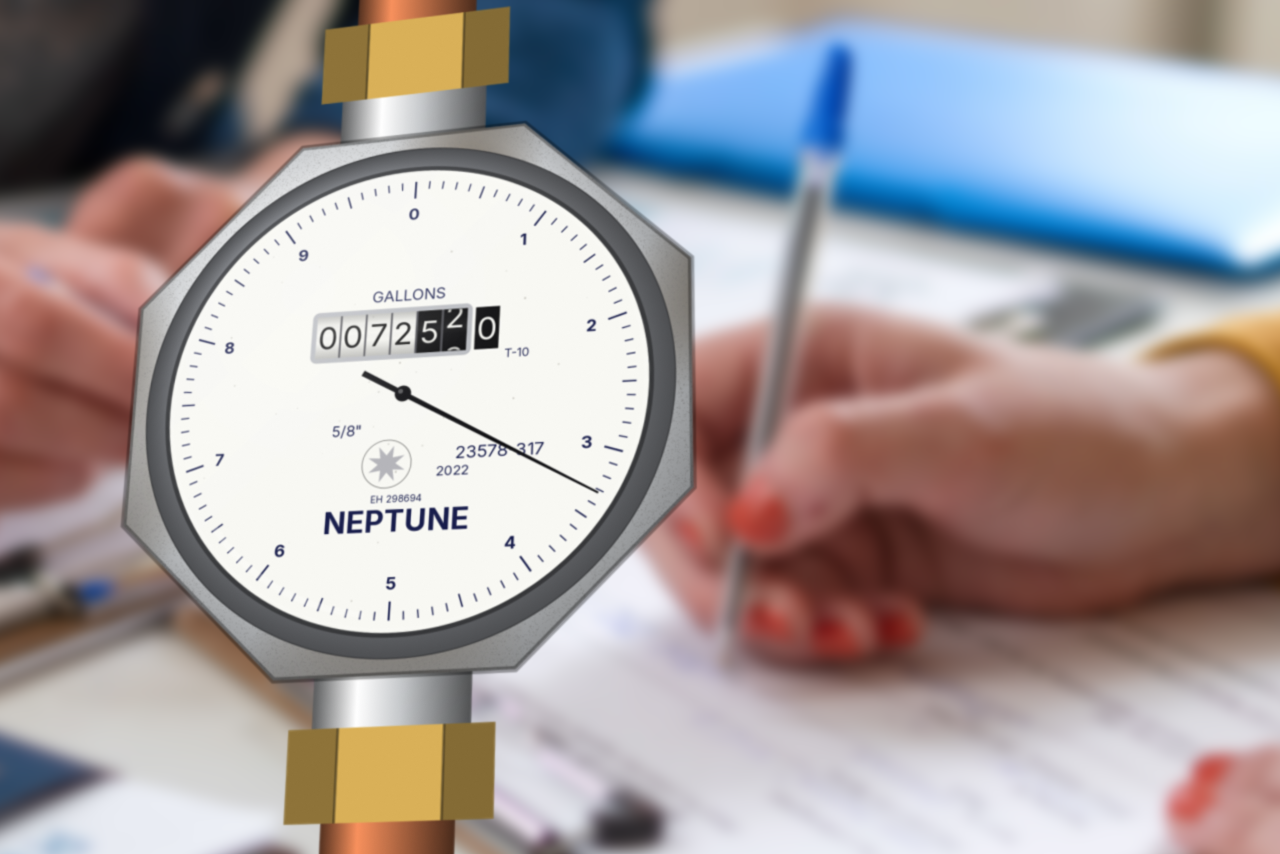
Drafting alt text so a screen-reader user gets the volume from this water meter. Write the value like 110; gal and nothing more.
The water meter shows 72523.3; gal
